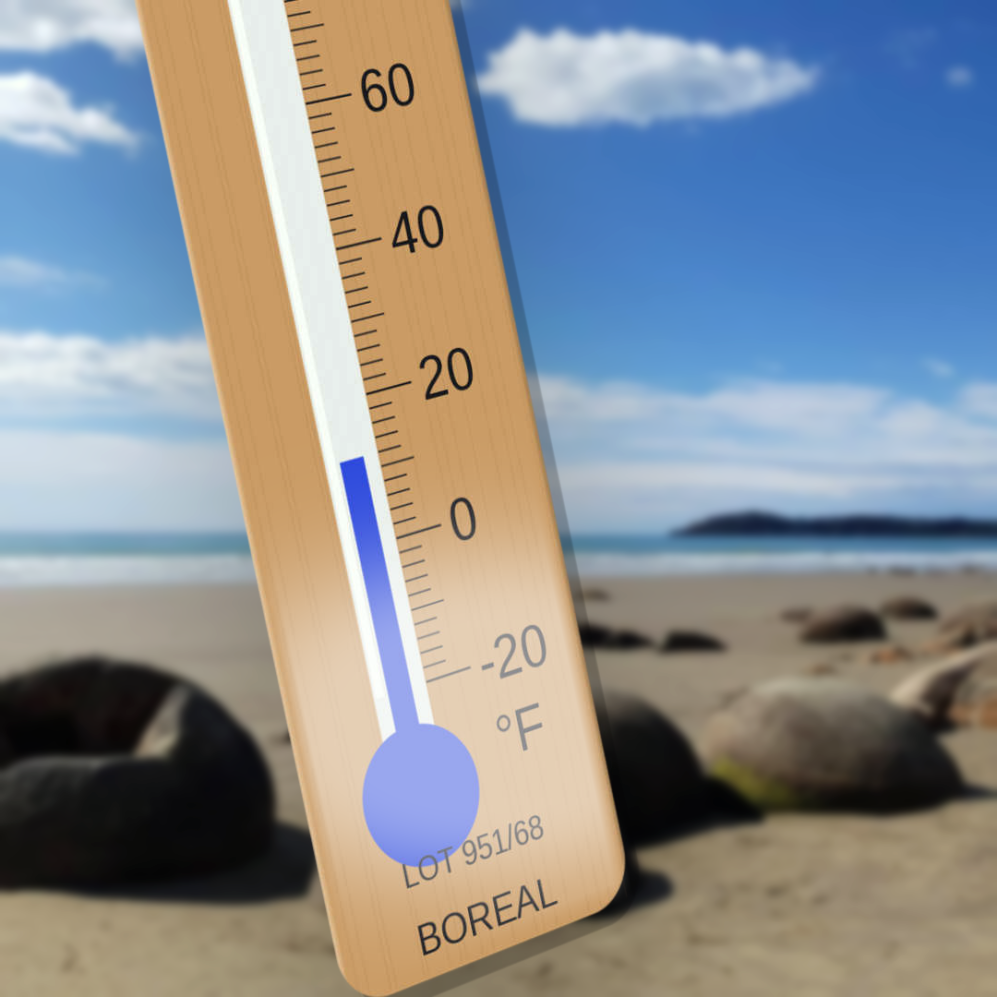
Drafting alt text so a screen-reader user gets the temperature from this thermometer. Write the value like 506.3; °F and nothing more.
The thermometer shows 12; °F
